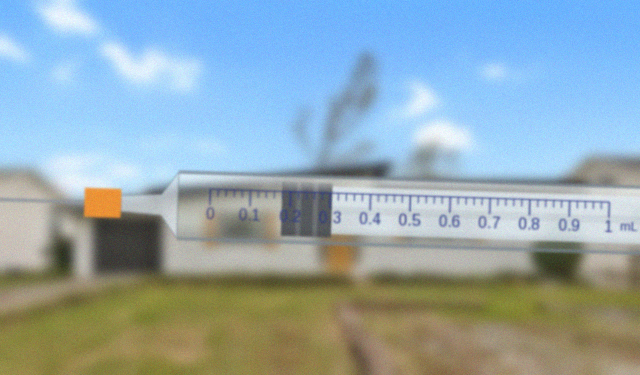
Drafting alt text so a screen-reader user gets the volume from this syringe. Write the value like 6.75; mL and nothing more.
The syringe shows 0.18; mL
